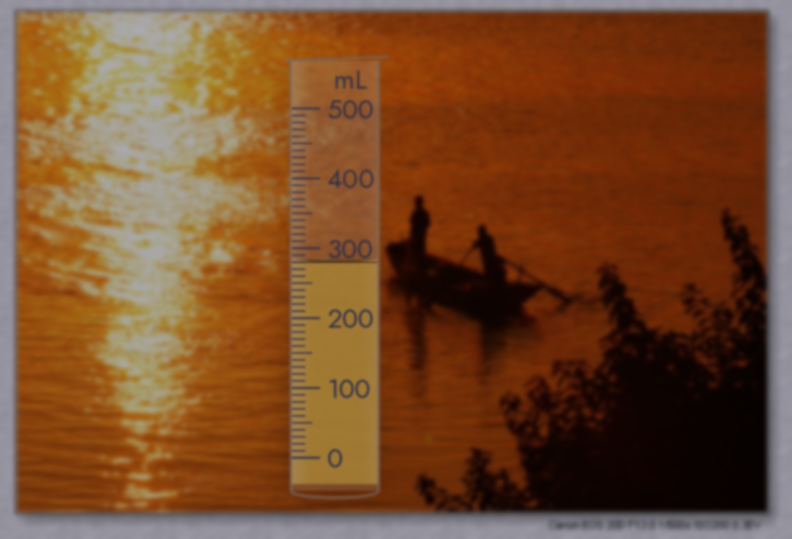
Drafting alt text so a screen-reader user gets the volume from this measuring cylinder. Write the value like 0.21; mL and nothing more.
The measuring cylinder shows 280; mL
